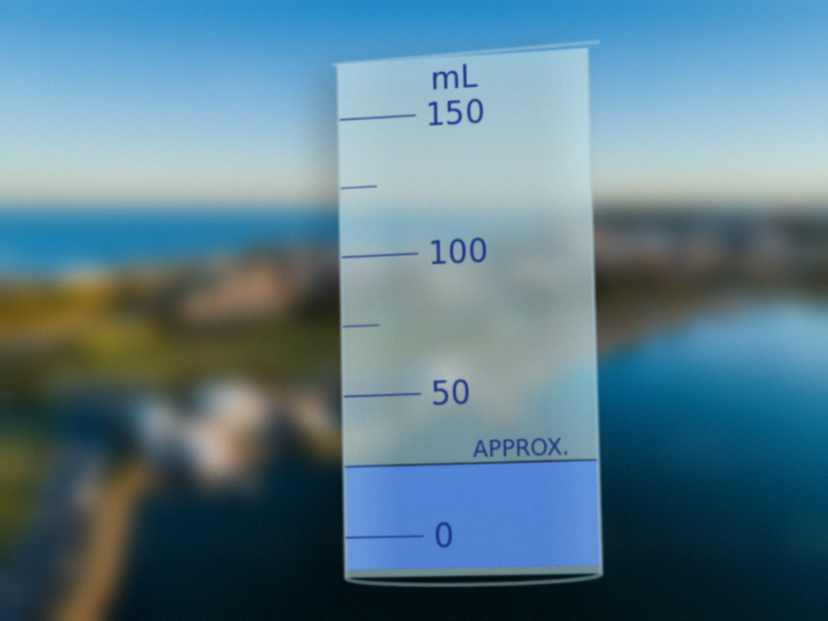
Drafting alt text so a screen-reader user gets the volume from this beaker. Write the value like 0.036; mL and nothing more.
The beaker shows 25; mL
